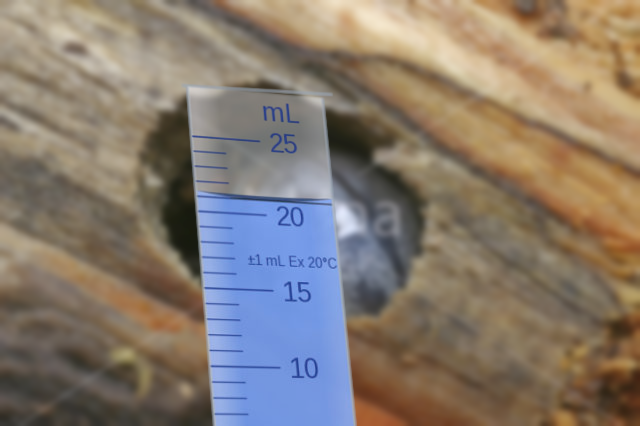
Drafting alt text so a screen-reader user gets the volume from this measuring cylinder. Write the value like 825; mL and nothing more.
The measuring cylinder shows 21; mL
